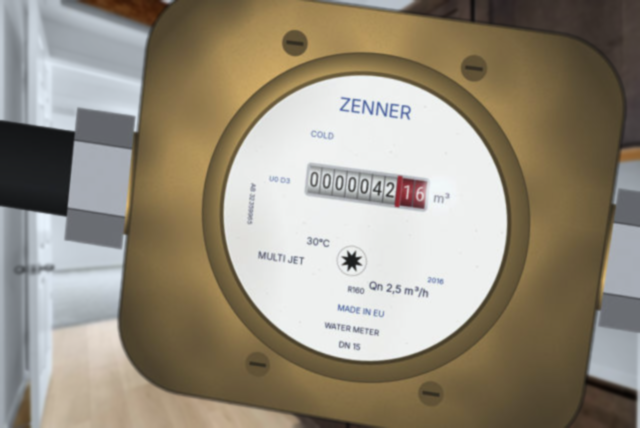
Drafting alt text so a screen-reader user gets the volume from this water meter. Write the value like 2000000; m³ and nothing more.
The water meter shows 42.16; m³
